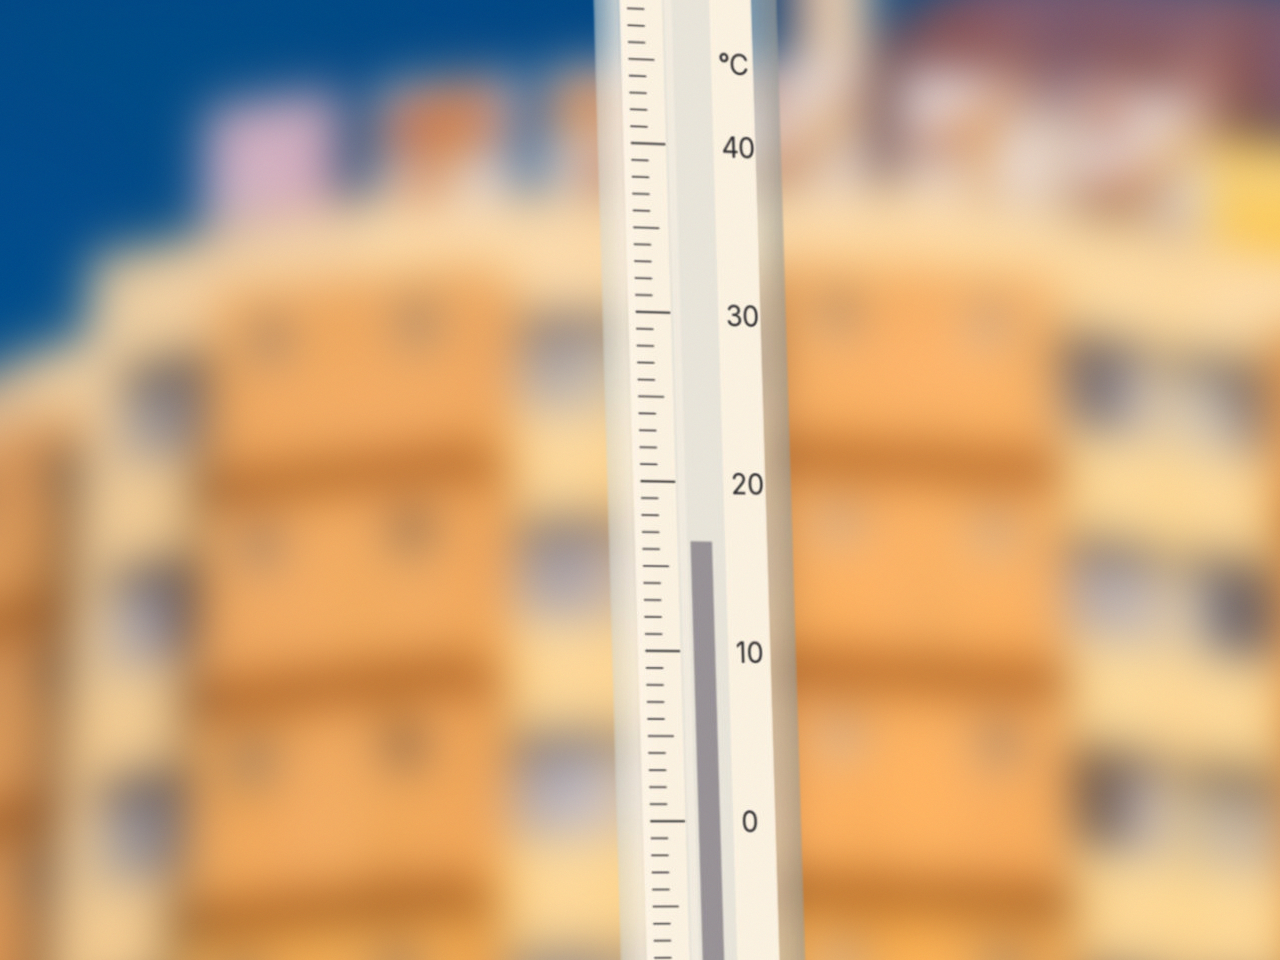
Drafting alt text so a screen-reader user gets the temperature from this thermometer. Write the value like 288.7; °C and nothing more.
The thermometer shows 16.5; °C
